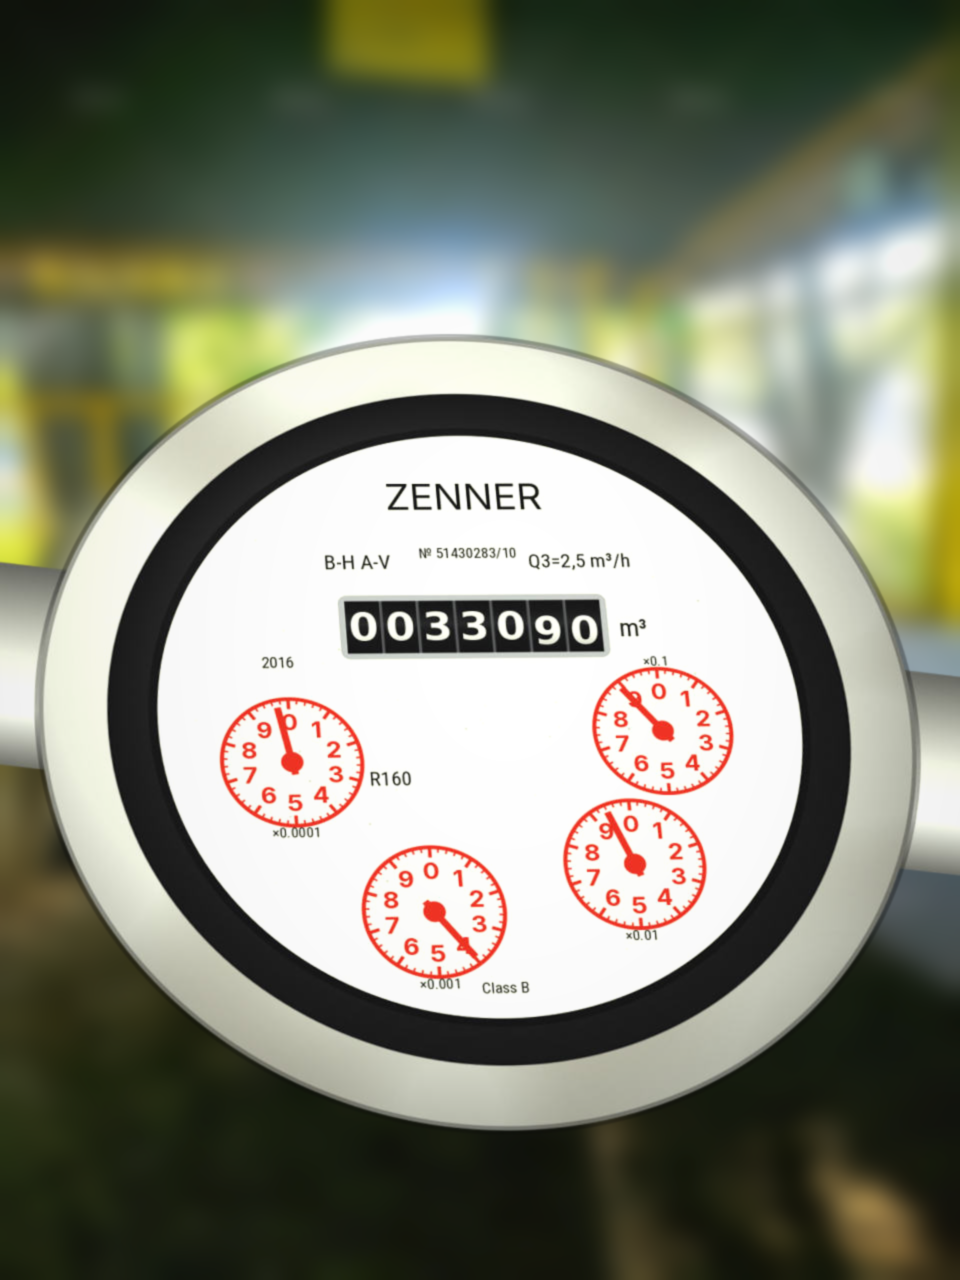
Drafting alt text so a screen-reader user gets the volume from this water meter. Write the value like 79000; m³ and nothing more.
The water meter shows 33089.8939; m³
